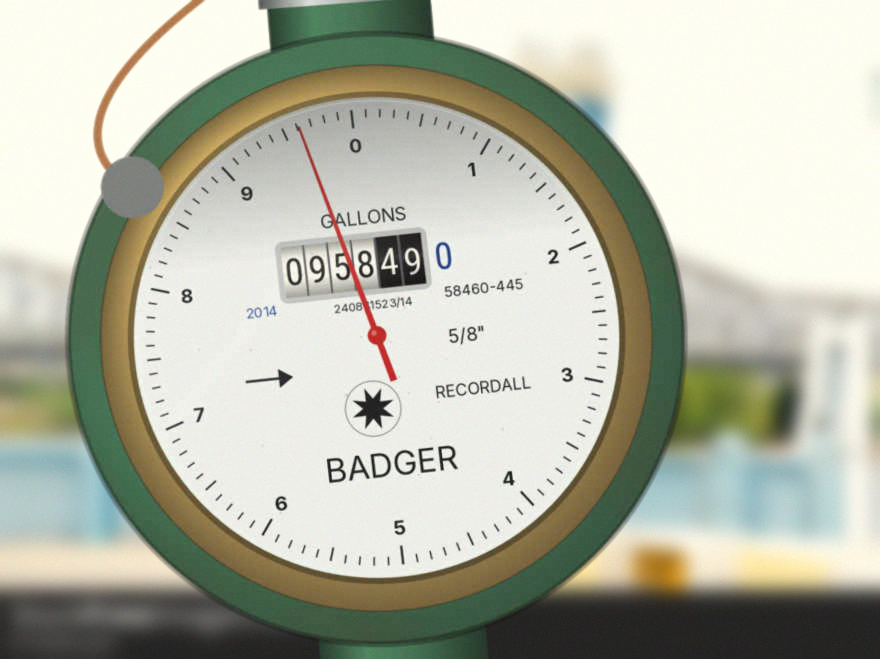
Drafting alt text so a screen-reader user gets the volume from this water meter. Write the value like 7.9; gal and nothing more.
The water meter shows 958489.6; gal
